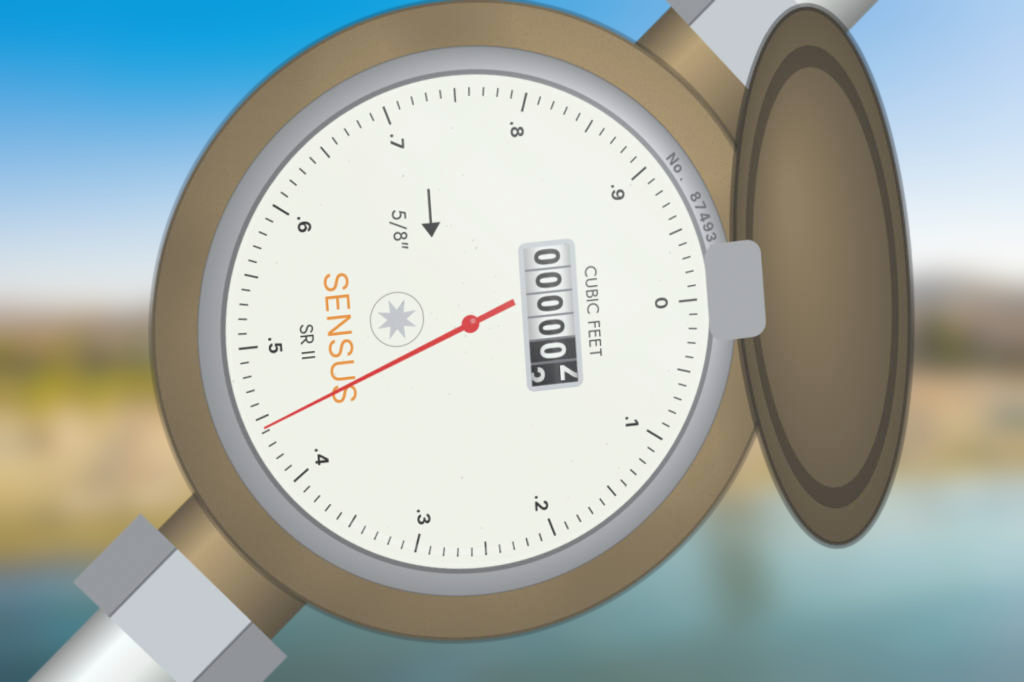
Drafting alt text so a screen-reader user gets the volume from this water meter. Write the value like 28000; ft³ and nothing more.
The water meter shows 2.44; ft³
